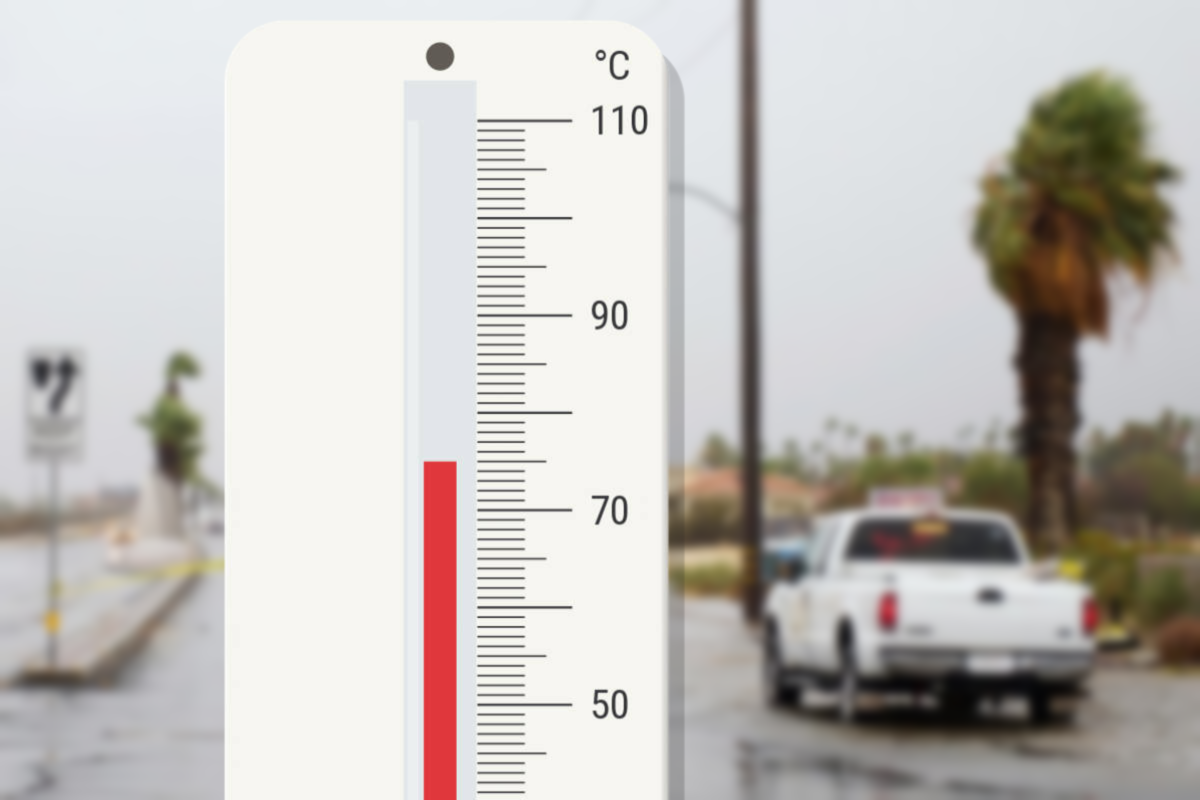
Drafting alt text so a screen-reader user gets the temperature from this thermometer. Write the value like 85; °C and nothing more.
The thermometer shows 75; °C
